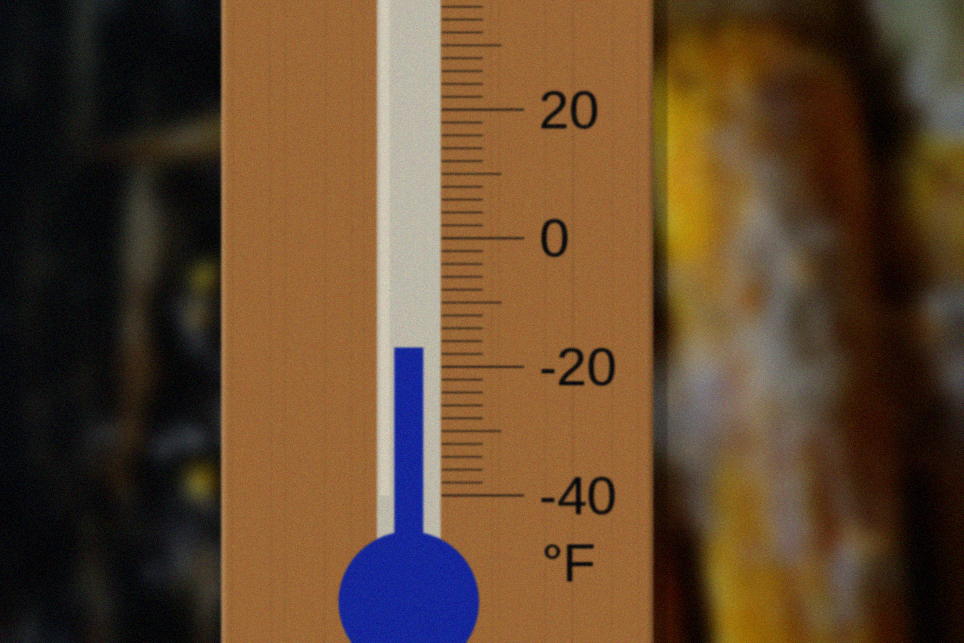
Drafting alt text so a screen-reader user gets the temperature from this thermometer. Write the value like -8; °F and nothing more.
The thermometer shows -17; °F
